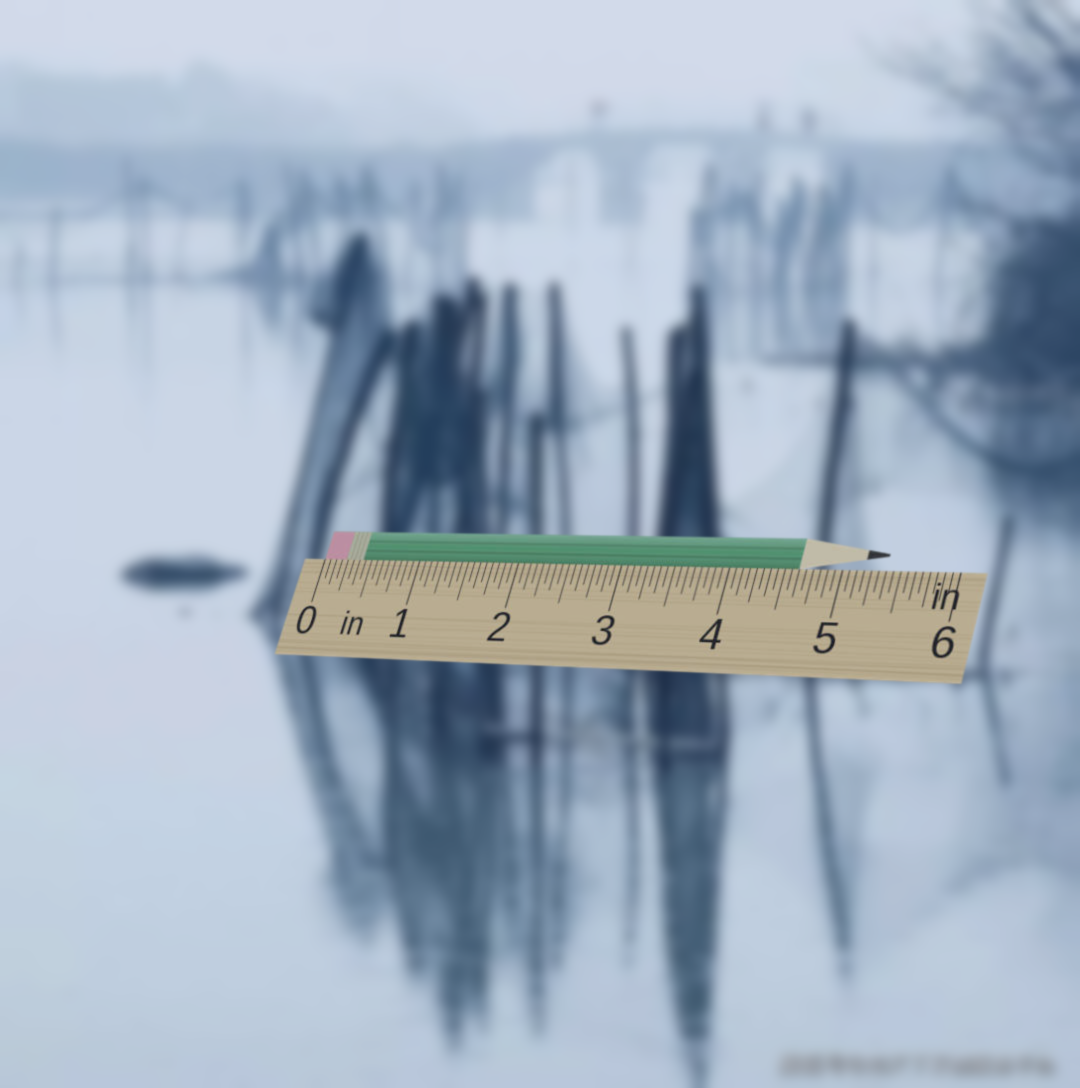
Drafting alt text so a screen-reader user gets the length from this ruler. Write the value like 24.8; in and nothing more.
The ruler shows 5.375; in
